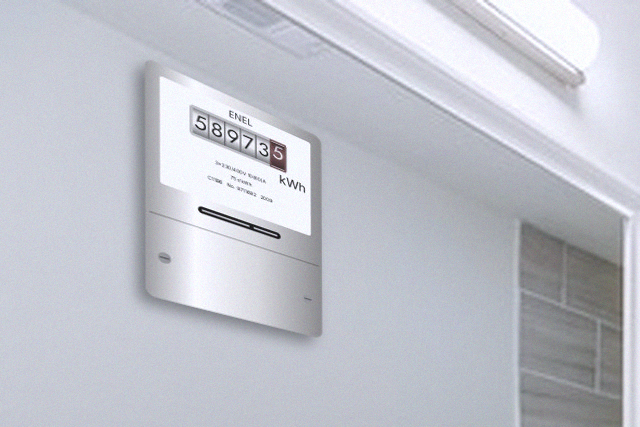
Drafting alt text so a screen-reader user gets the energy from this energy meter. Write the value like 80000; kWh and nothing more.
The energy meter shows 58973.5; kWh
